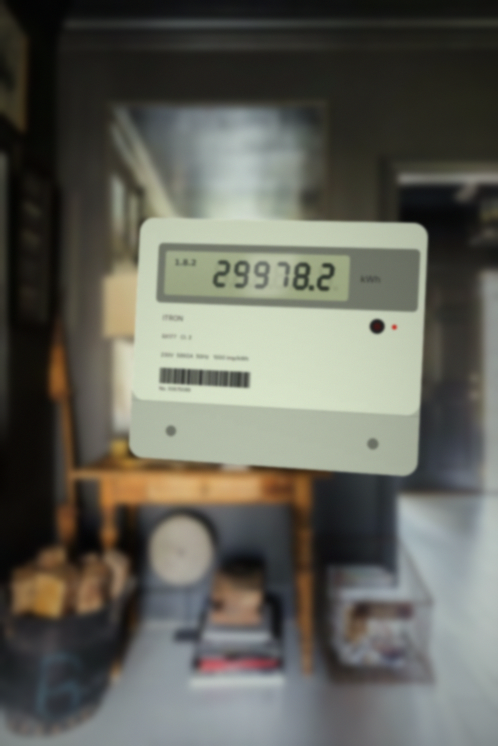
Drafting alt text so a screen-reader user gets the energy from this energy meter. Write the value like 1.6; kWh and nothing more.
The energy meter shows 29978.2; kWh
